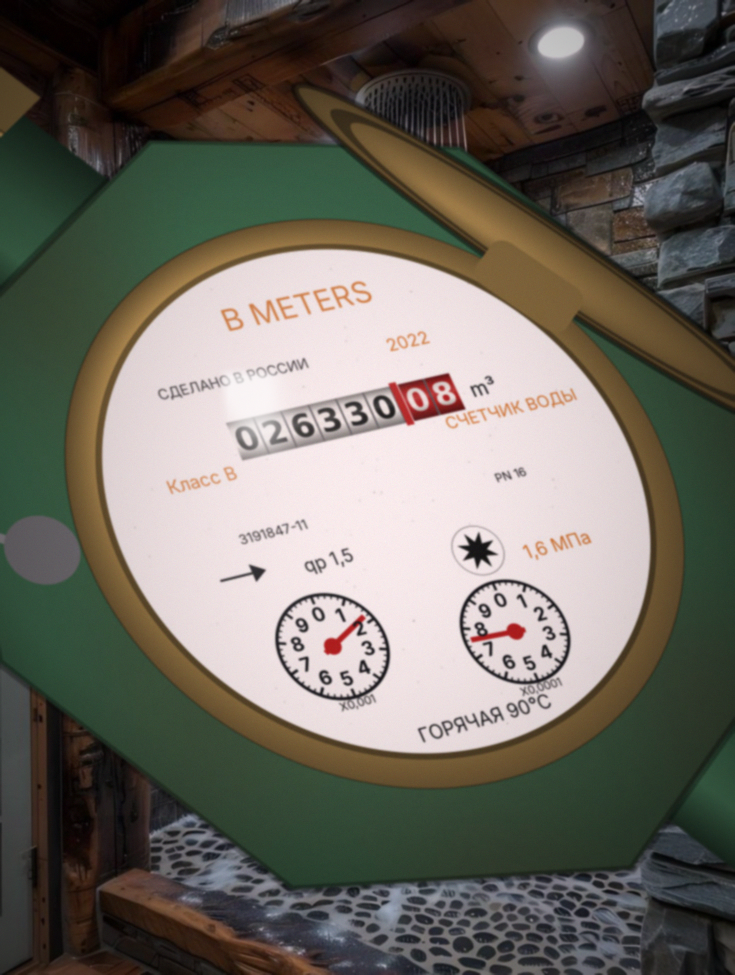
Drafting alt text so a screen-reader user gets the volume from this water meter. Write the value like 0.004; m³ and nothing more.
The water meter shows 26330.0817; m³
